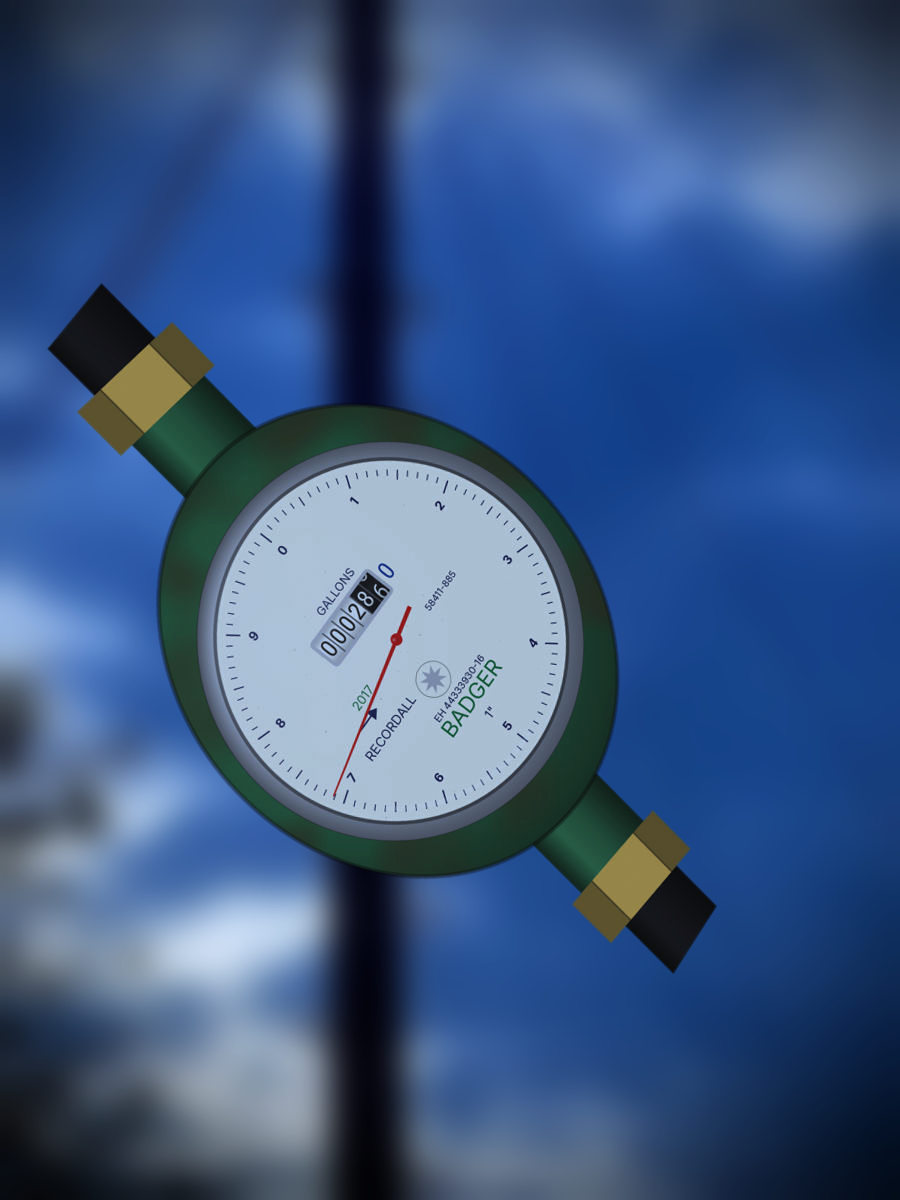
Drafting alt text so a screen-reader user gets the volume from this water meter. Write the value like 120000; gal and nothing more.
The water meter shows 2857.1; gal
